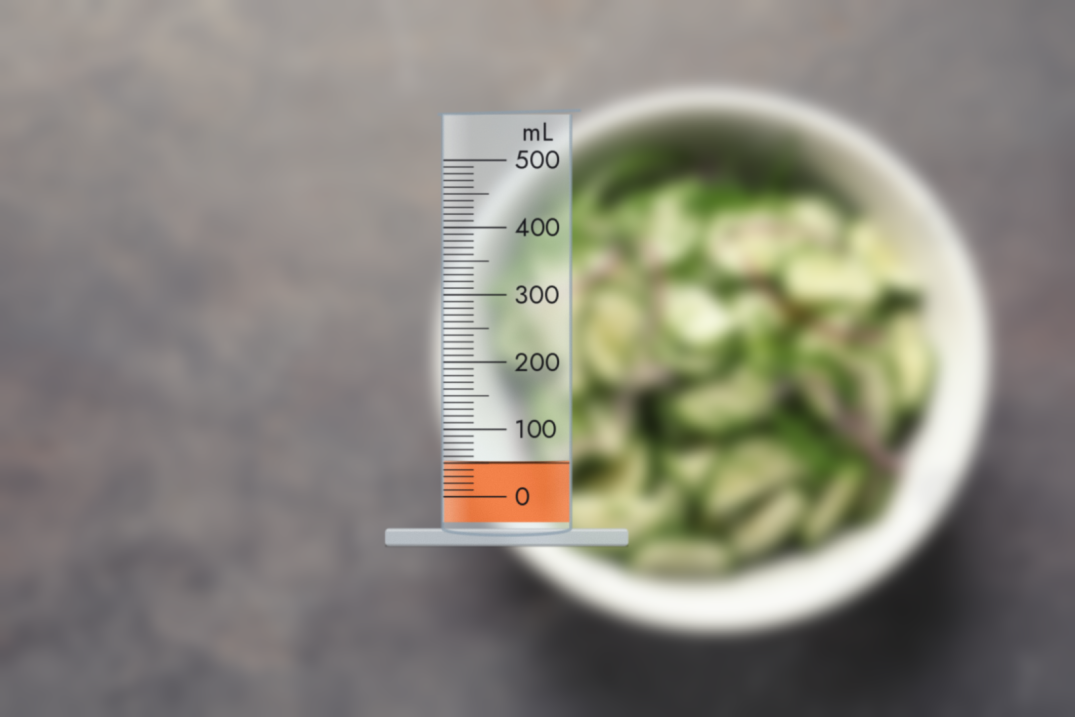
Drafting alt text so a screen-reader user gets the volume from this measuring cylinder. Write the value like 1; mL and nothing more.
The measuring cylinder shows 50; mL
